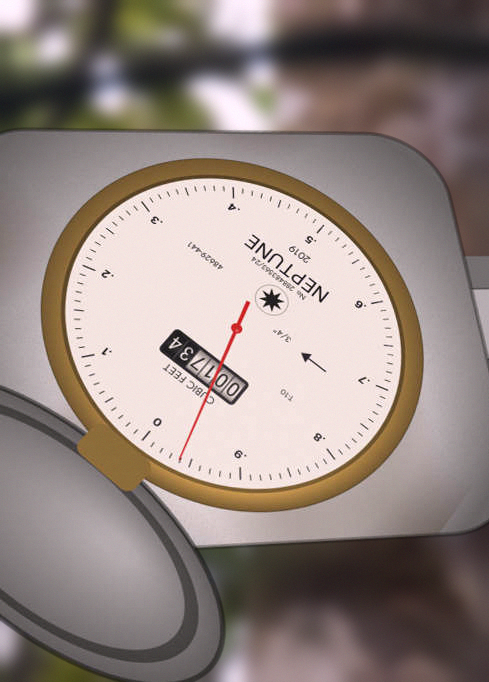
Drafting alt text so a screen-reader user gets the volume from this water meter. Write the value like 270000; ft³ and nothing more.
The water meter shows 1733.96; ft³
